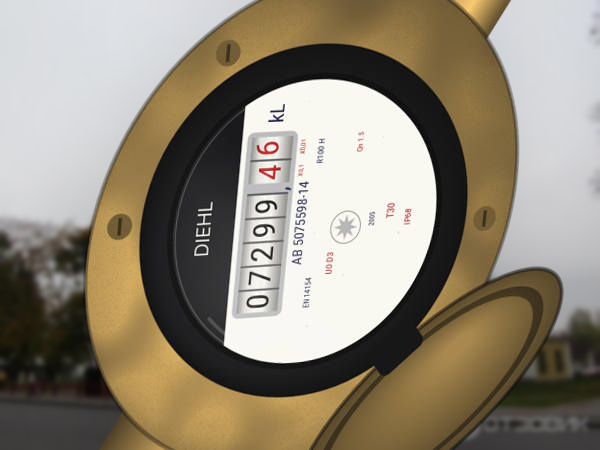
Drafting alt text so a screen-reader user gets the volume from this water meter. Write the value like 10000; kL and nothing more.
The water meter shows 7299.46; kL
